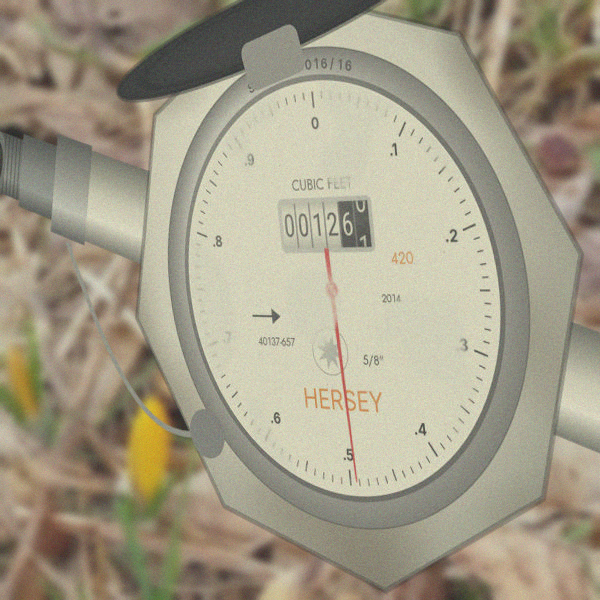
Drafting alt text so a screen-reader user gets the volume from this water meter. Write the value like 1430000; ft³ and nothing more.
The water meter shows 1260.49; ft³
